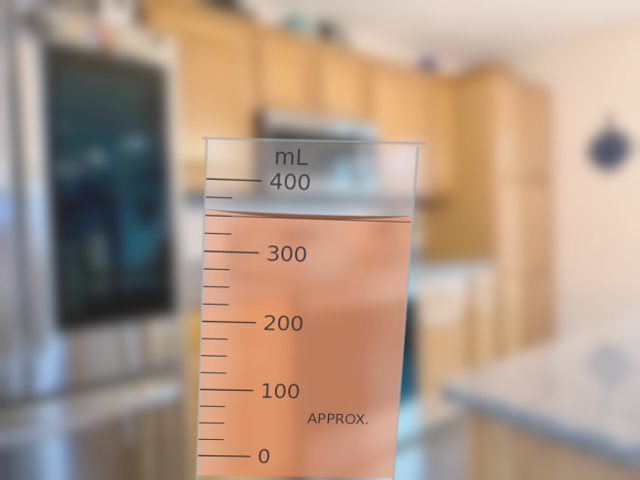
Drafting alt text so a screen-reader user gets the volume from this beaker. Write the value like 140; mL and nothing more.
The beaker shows 350; mL
